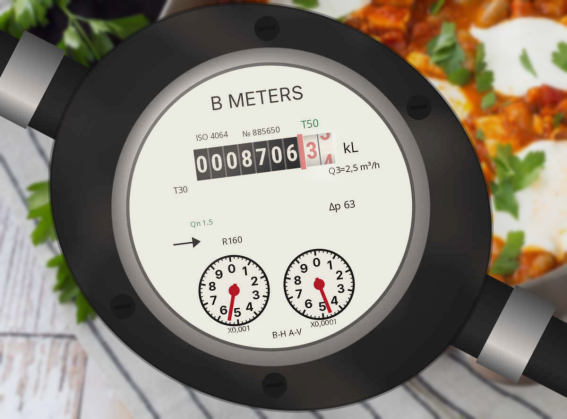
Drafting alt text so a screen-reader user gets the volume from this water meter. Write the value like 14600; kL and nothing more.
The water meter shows 8706.3354; kL
